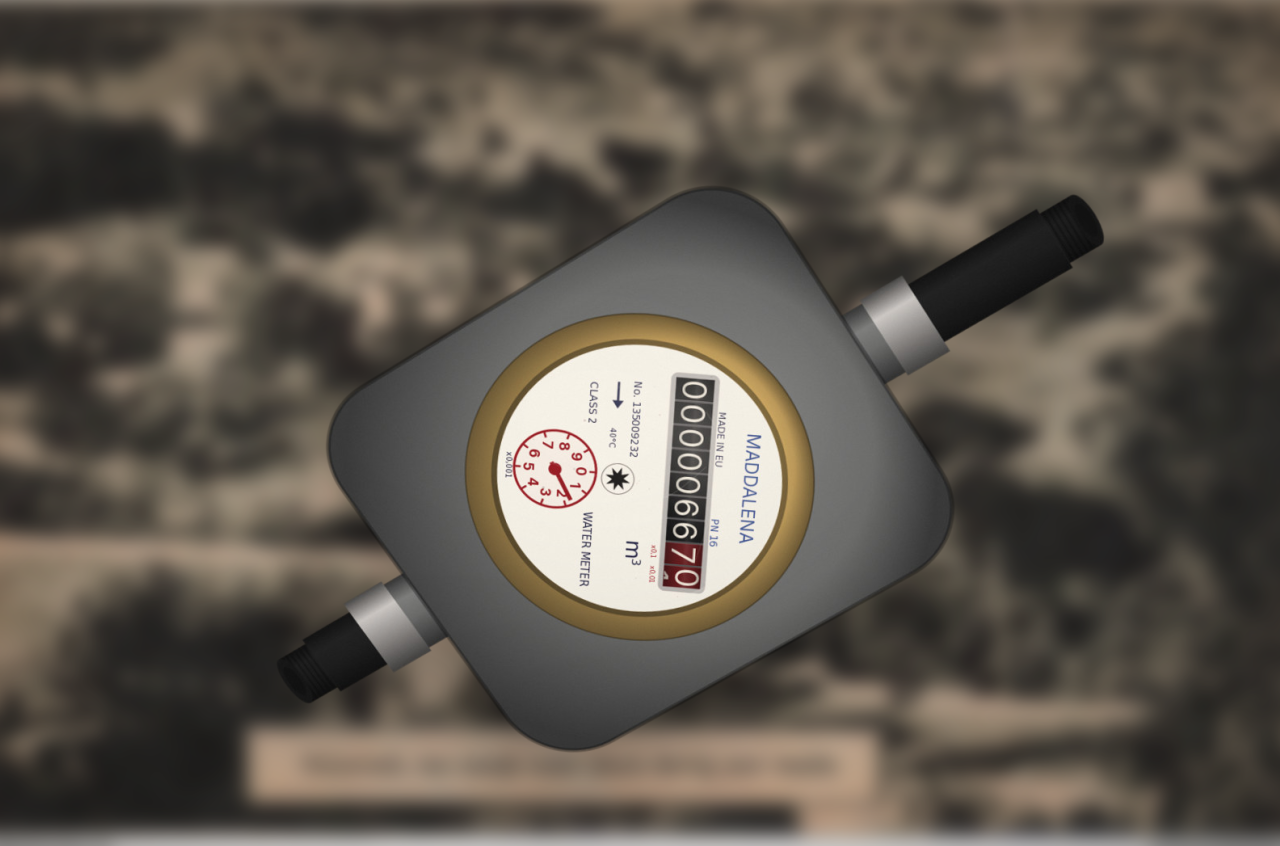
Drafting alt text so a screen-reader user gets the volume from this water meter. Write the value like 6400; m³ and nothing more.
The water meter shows 66.701; m³
